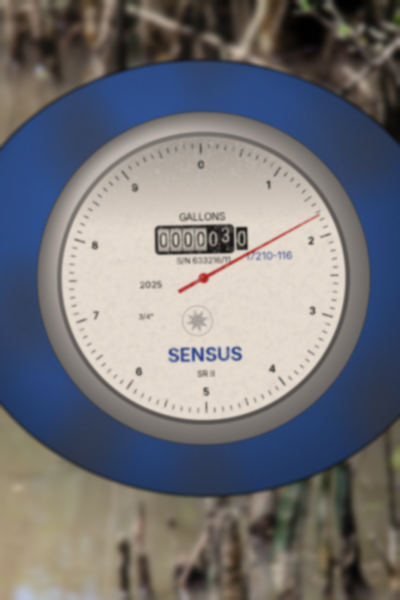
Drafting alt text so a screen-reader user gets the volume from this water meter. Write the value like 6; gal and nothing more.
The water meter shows 31.7; gal
